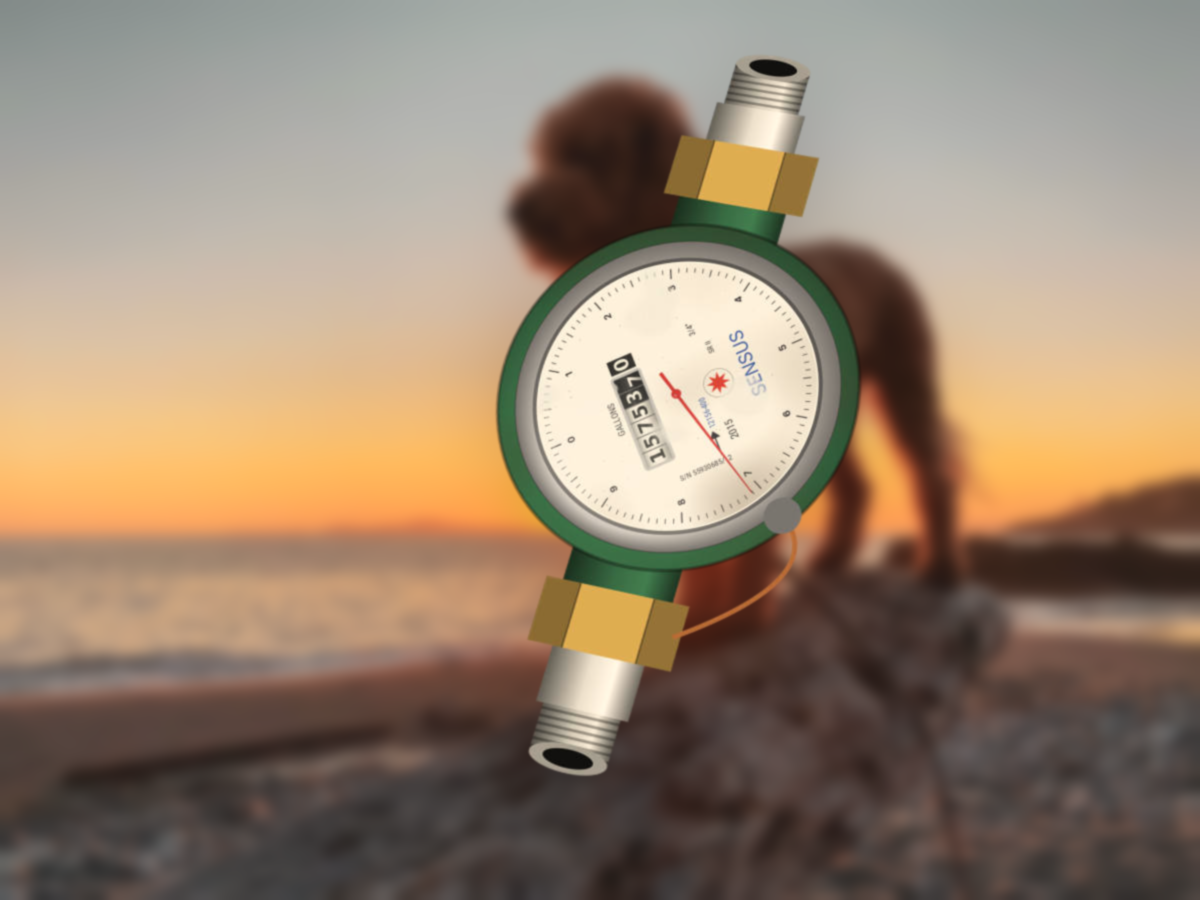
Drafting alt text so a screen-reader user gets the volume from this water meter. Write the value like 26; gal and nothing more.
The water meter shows 1575367.1; gal
